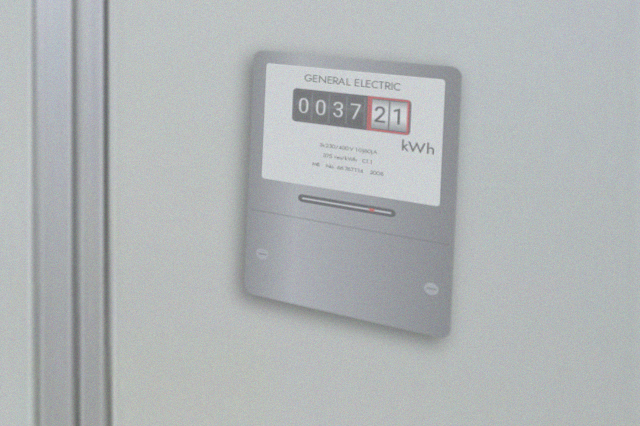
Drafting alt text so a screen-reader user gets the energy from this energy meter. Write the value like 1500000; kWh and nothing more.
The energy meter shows 37.21; kWh
